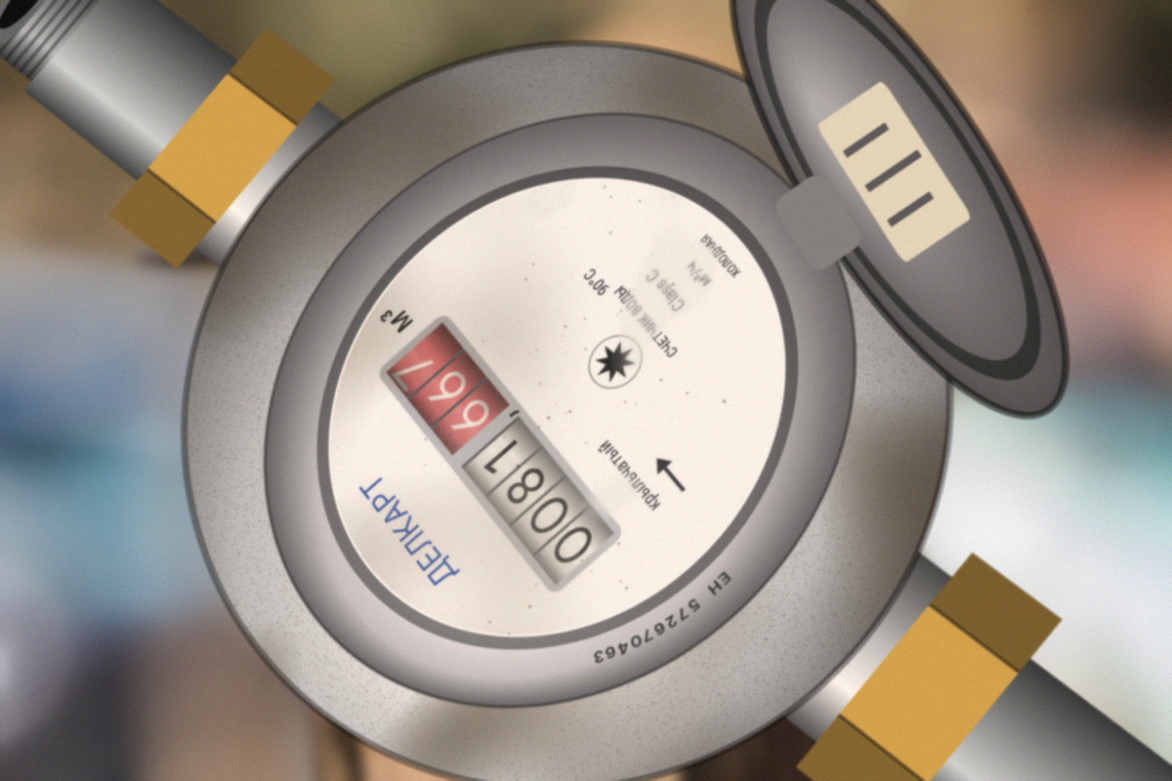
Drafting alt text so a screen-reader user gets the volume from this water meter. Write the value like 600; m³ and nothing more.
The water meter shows 81.667; m³
